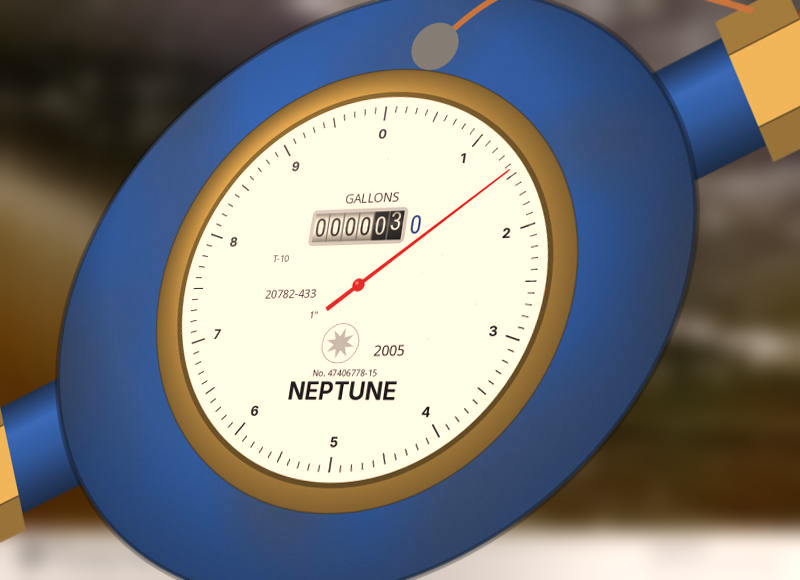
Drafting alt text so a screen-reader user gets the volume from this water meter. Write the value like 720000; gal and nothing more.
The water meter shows 31.4; gal
